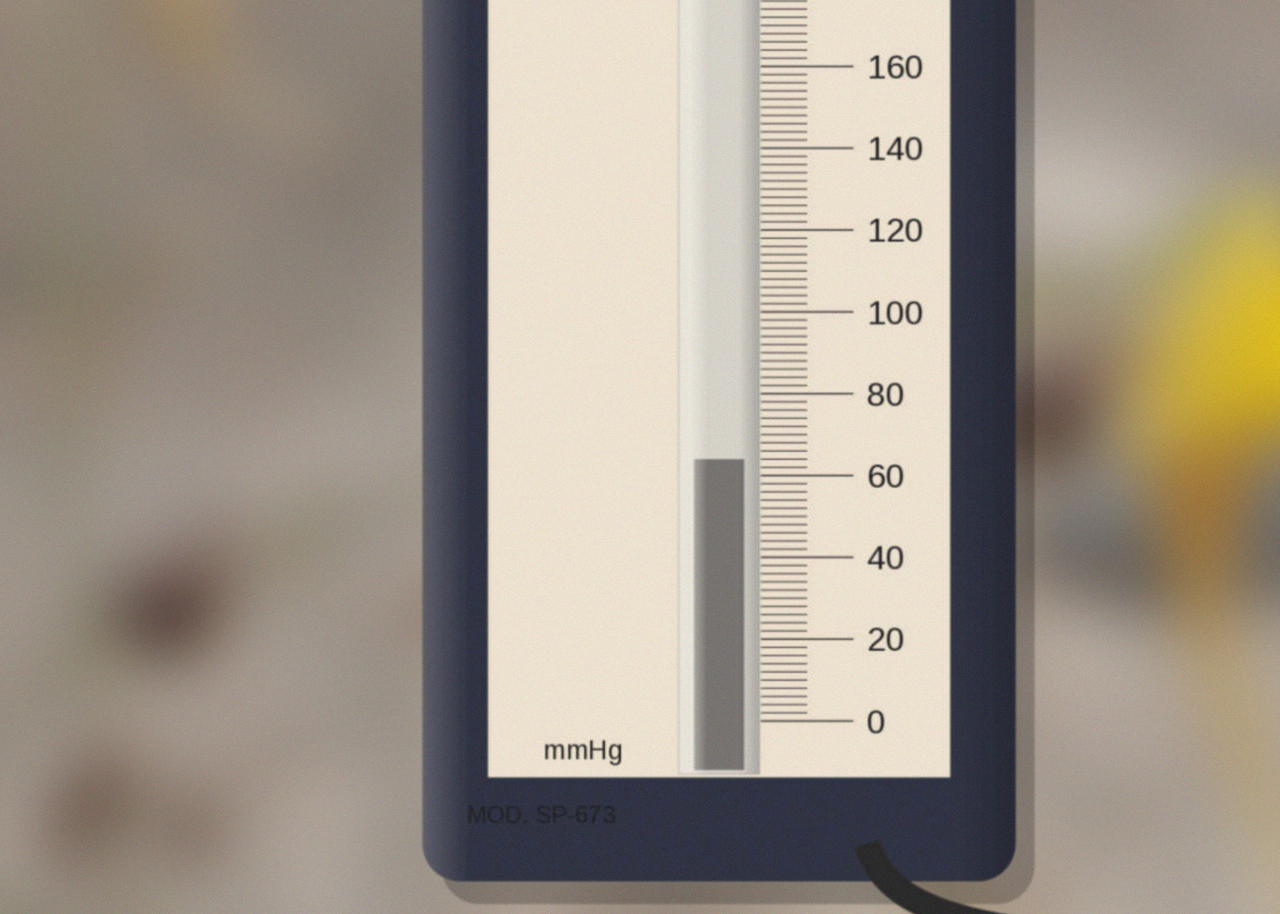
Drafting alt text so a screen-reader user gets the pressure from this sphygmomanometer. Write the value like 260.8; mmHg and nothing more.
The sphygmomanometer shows 64; mmHg
